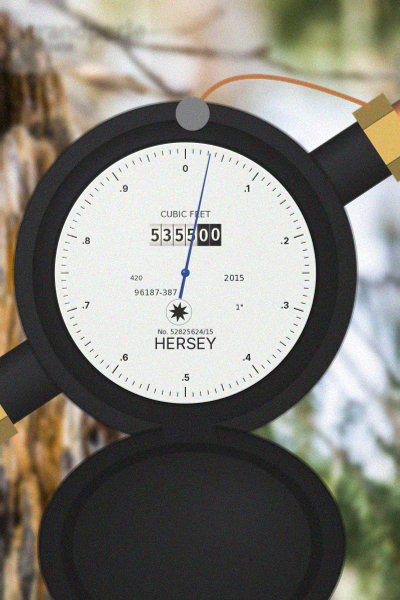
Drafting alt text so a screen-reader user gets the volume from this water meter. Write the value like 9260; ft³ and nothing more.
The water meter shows 535500.03; ft³
